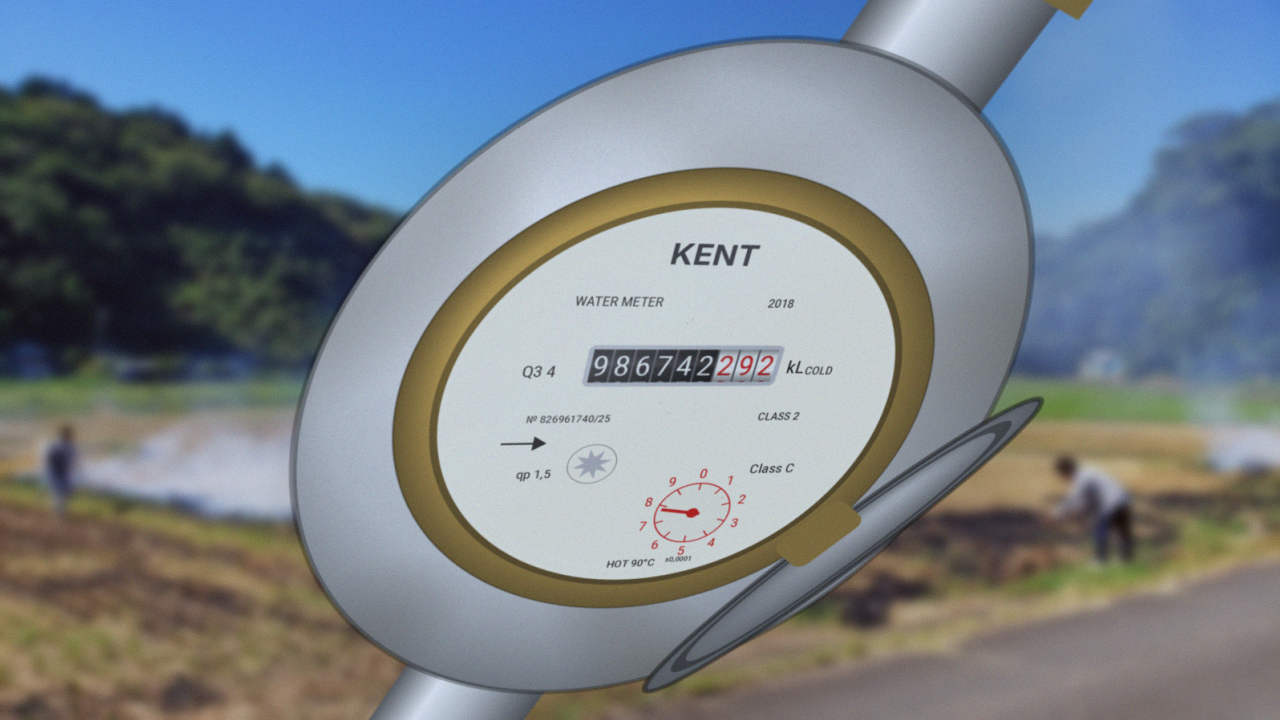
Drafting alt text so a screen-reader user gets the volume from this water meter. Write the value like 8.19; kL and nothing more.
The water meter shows 986742.2927; kL
